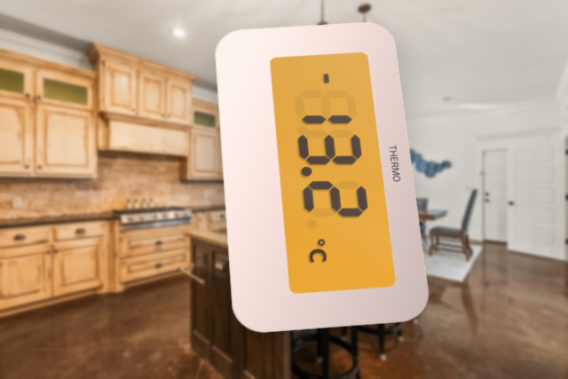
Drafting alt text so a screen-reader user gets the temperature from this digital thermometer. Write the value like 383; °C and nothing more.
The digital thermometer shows -13.2; °C
